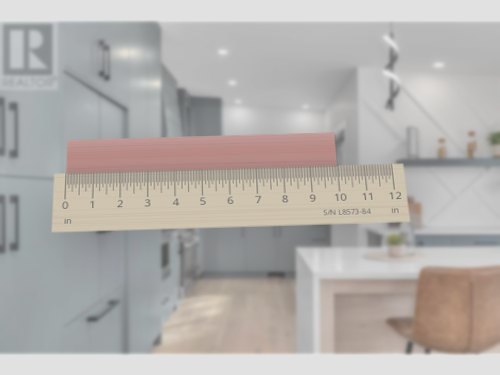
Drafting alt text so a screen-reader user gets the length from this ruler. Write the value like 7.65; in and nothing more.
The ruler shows 10; in
